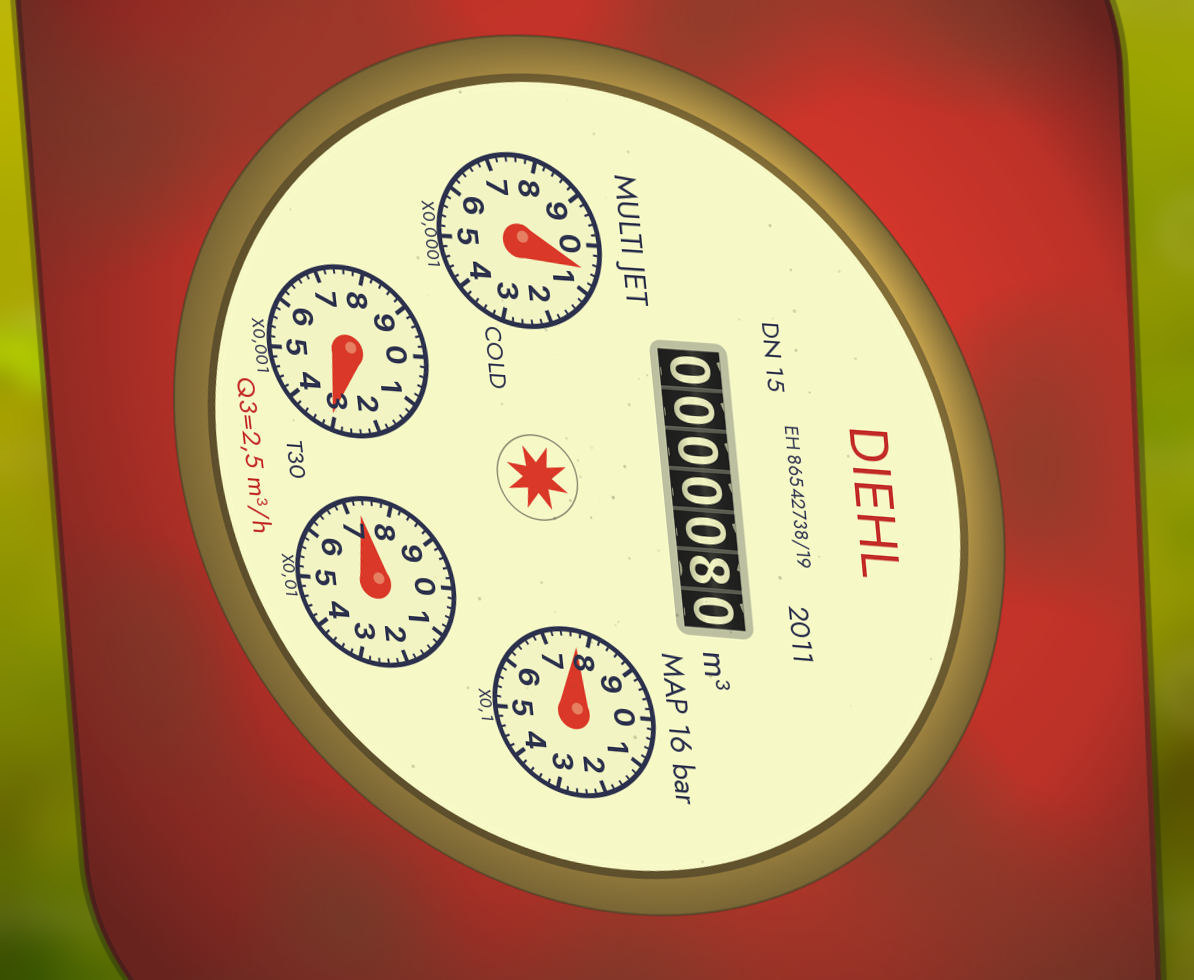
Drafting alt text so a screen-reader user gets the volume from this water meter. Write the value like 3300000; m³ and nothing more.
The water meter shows 80.7730; m³
